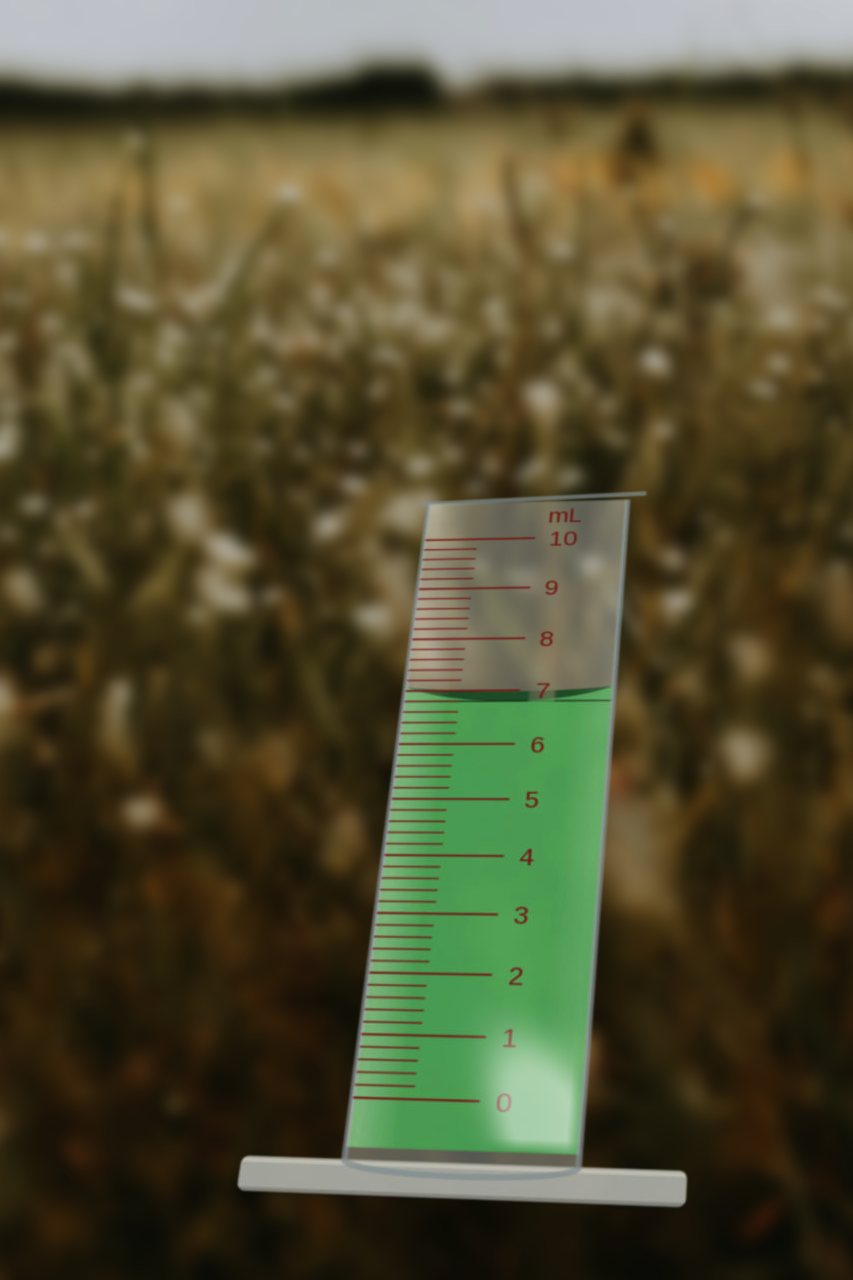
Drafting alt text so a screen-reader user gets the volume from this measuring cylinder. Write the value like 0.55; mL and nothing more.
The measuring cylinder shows 6.8; mL
